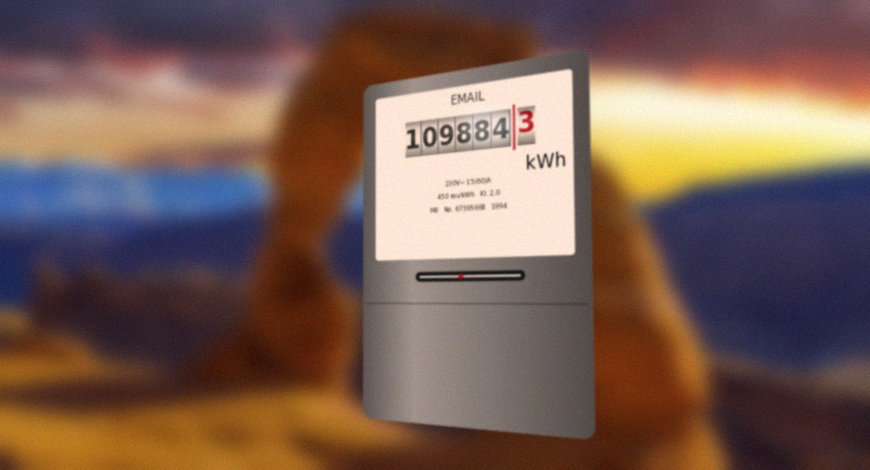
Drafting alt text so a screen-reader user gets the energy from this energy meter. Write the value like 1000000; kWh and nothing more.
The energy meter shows 109884.3; kWh
